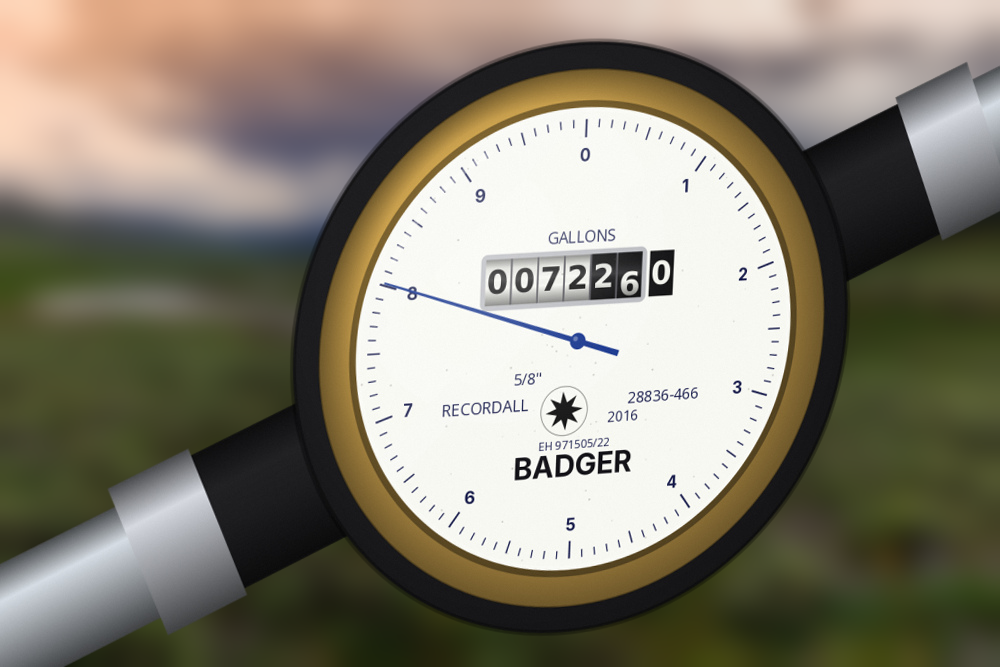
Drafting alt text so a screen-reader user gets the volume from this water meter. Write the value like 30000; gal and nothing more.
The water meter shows 72258.0; gal
